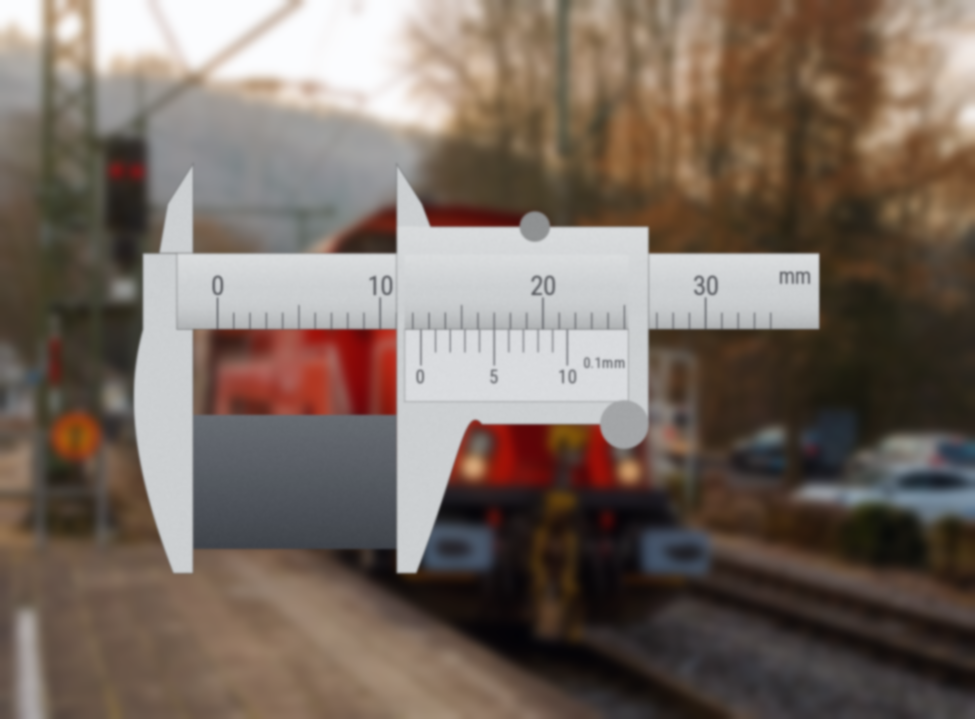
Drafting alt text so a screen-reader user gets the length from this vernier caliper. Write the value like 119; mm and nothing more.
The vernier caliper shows 12.5; mm
